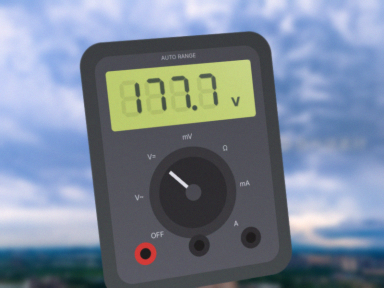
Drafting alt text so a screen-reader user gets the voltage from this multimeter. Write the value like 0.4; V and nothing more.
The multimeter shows 177.7; V
